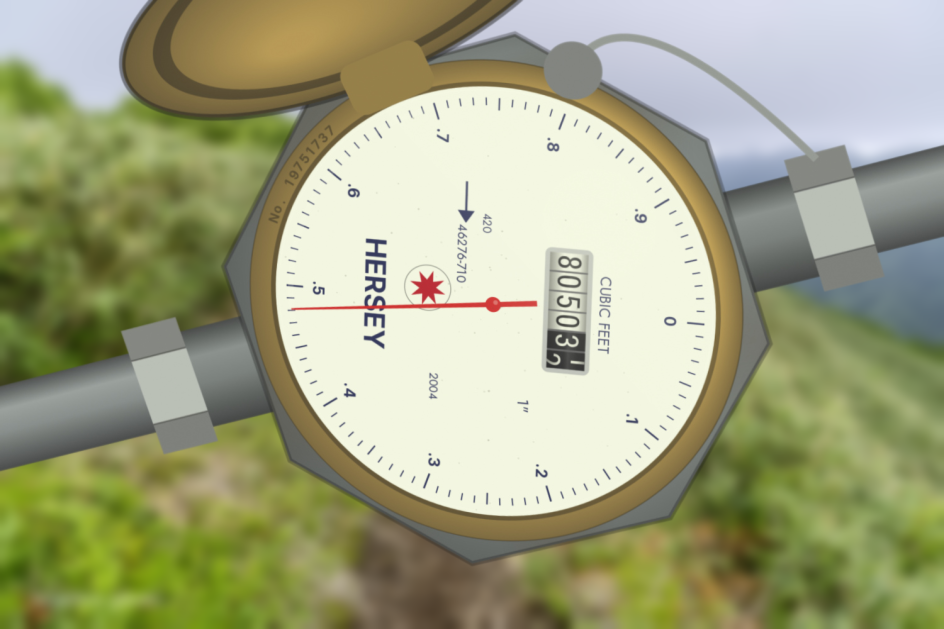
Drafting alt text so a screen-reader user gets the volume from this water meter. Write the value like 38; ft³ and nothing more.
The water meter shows 805031.48; ft³
